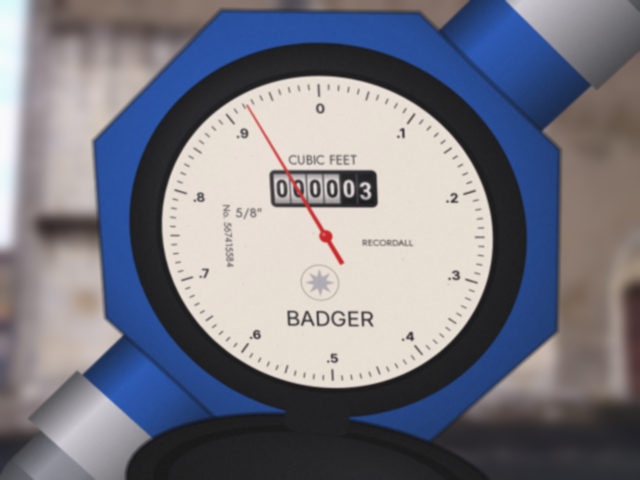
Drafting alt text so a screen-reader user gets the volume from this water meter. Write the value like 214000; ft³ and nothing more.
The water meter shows 2.92; ft³
